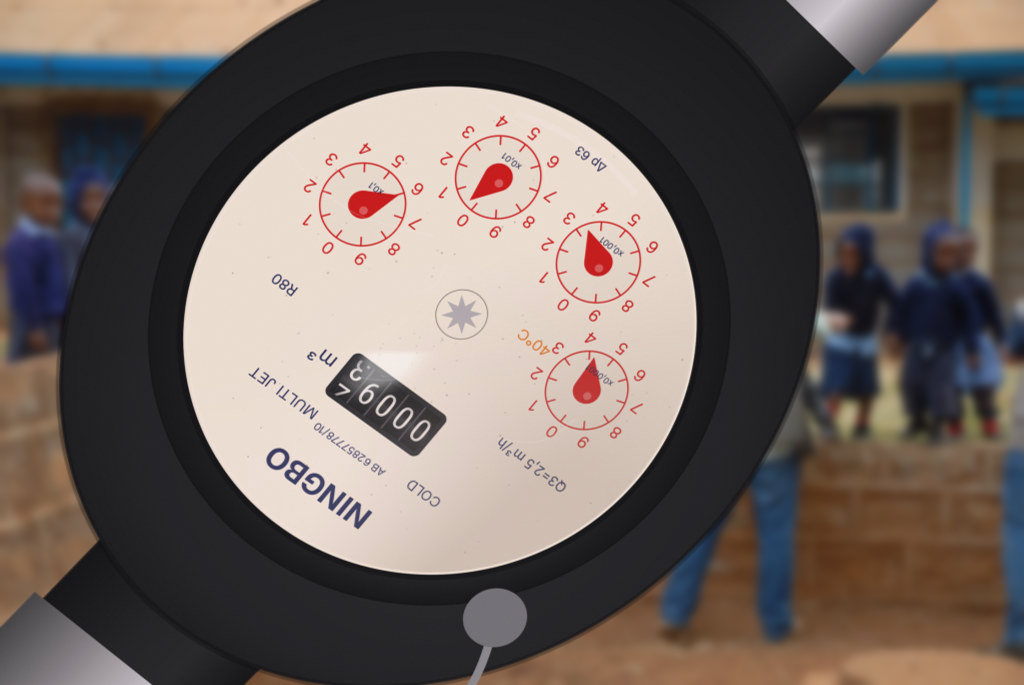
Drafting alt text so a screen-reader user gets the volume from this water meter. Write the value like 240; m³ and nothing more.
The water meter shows 92.6034; m³
